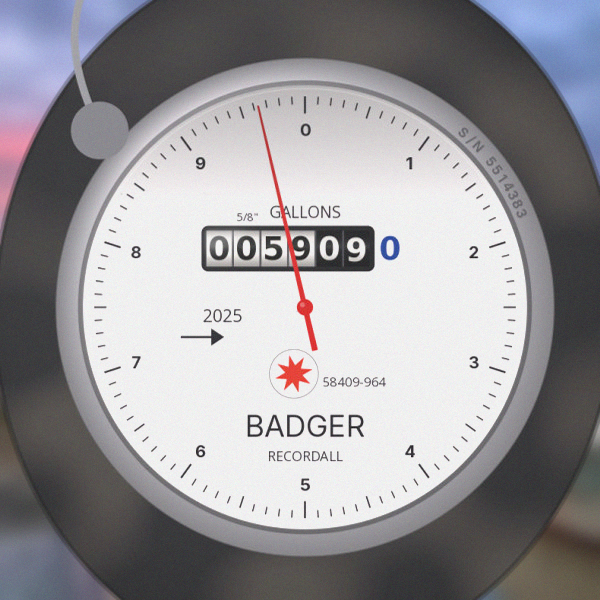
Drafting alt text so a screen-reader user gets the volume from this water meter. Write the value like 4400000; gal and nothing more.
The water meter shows 59089.6; gal
